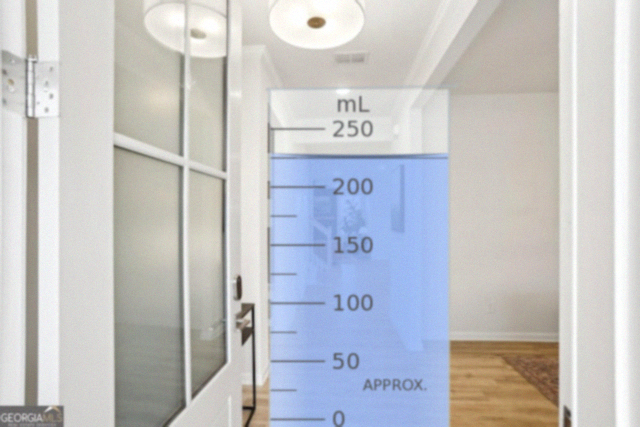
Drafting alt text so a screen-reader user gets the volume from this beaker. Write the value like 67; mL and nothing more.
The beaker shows 225; mL
